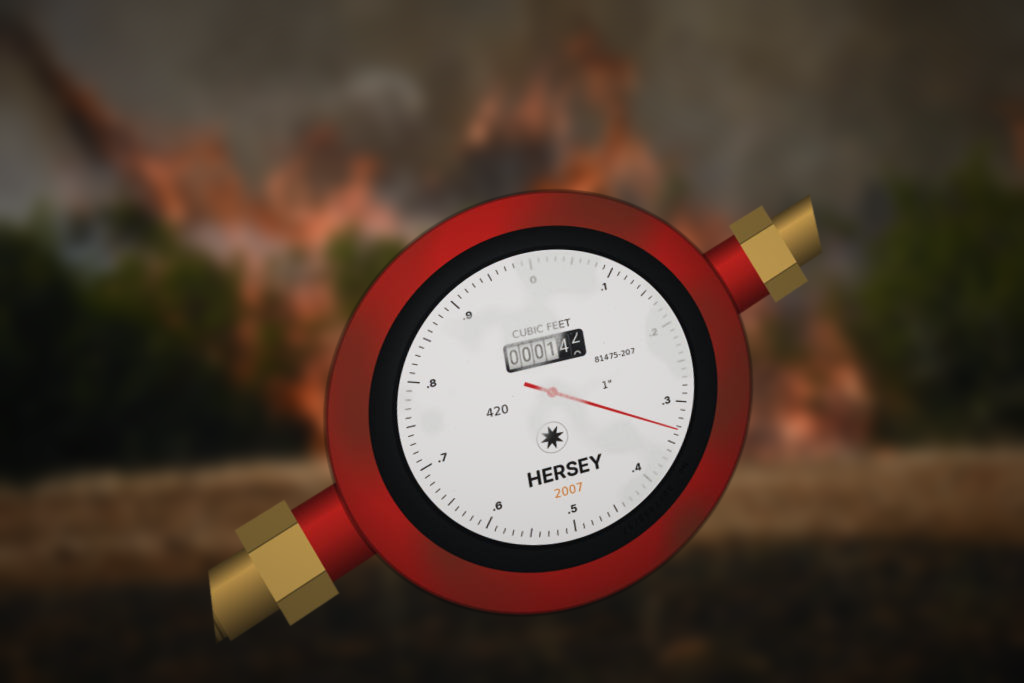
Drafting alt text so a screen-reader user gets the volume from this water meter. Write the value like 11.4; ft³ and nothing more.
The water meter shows 142.33; ft³
